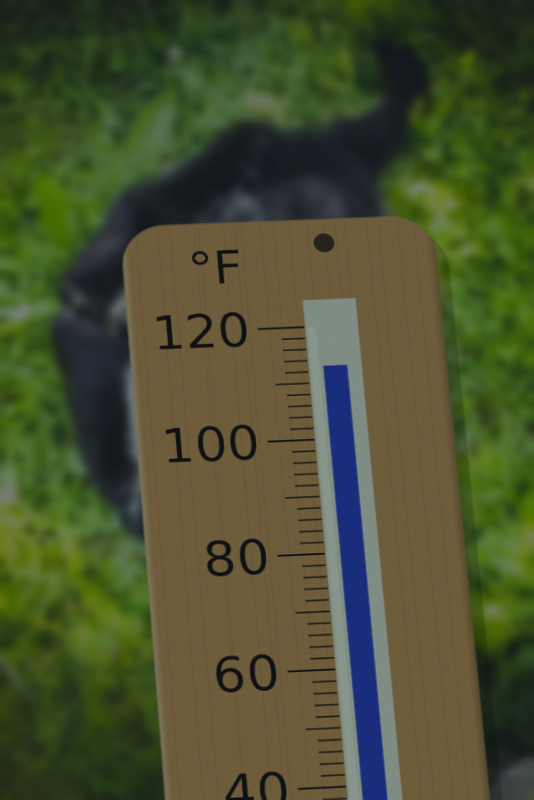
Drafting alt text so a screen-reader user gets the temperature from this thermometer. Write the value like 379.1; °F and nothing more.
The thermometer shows 113; °F
